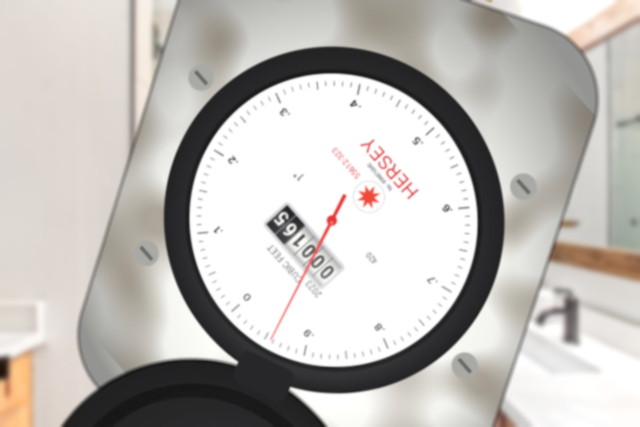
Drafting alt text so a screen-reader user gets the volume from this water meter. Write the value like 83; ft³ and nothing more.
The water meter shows 164.94; ft³
